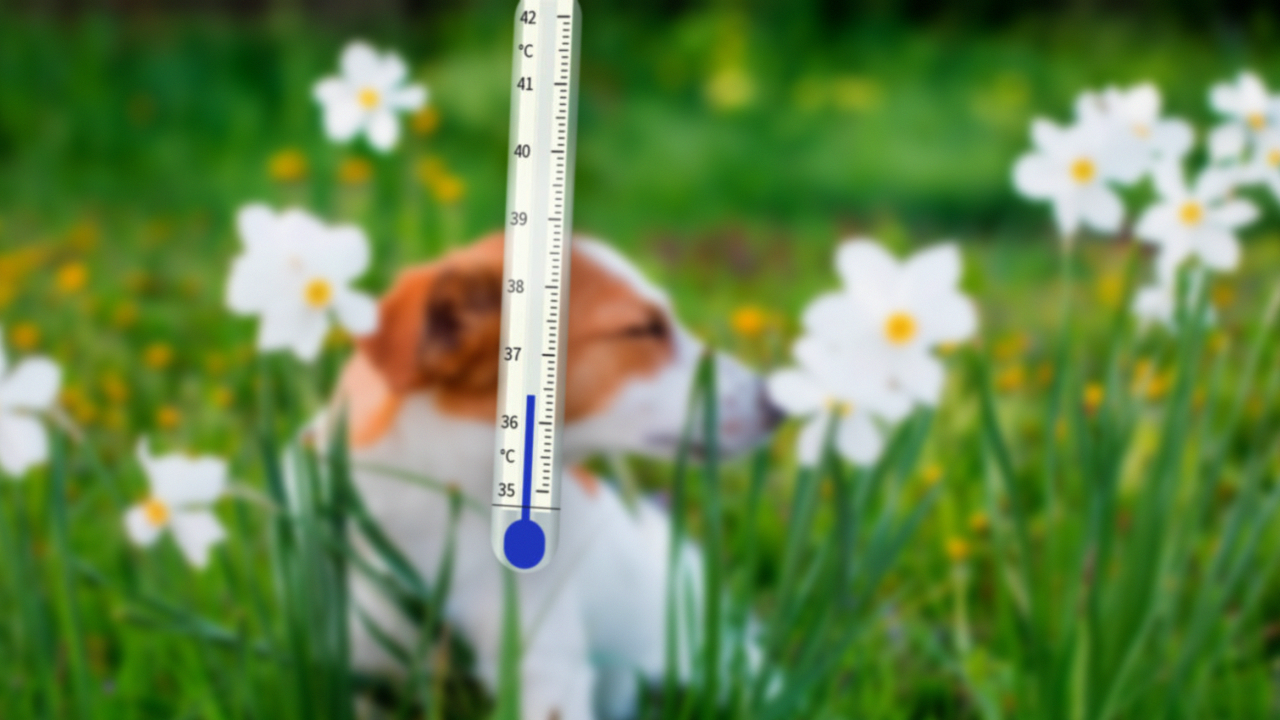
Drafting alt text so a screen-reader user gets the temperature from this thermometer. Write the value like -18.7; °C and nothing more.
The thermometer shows 36.4; °C
